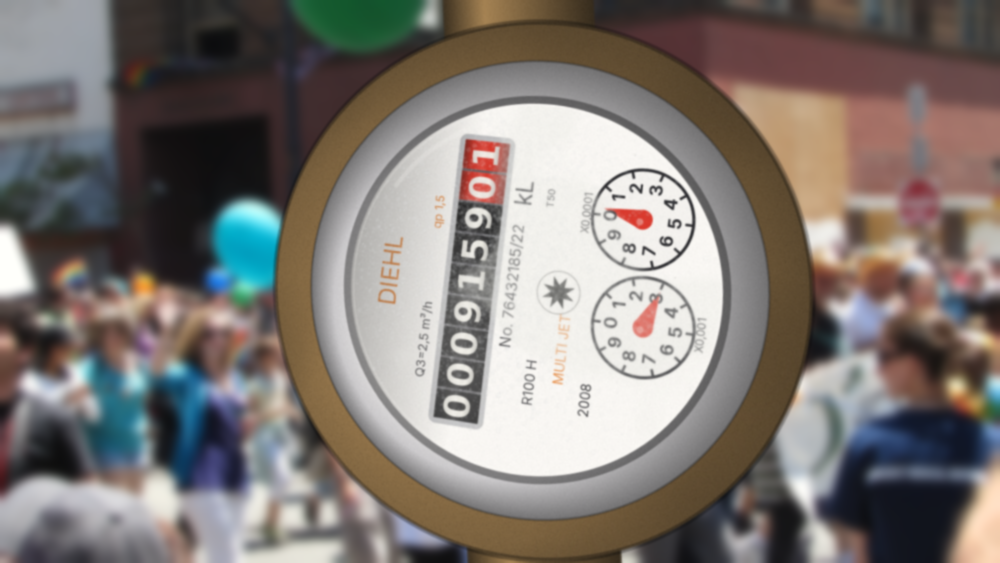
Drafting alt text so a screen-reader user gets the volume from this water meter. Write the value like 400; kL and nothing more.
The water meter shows 9159.0130; kL
